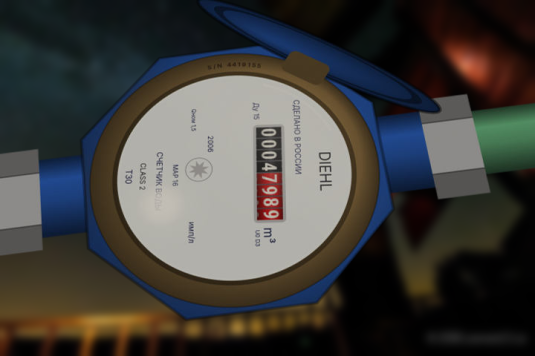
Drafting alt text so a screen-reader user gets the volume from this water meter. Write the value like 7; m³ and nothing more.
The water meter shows 4.7989; m³
